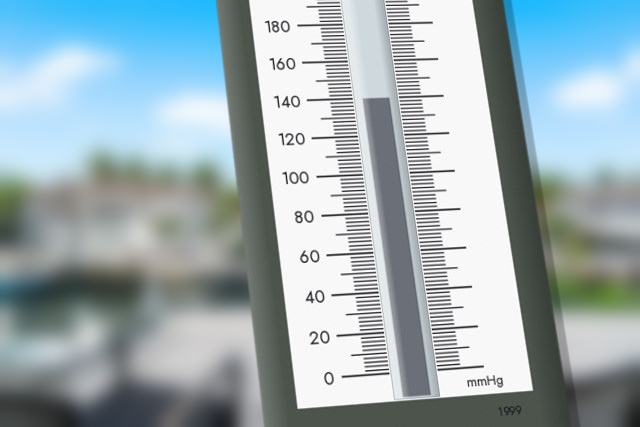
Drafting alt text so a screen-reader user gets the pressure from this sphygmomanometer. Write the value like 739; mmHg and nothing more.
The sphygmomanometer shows 140; mmHg
